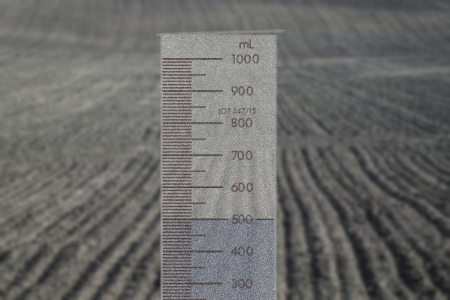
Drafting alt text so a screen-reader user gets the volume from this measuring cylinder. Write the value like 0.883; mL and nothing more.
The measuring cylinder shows 500; mL
